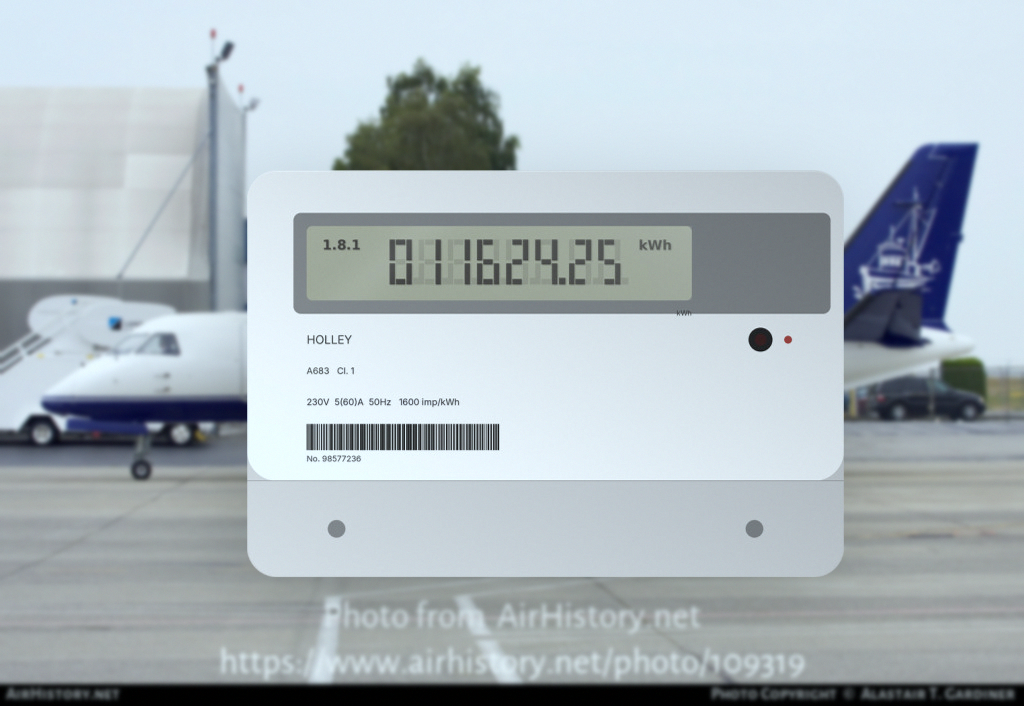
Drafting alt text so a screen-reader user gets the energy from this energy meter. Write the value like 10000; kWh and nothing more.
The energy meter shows 11624.25; kWh
